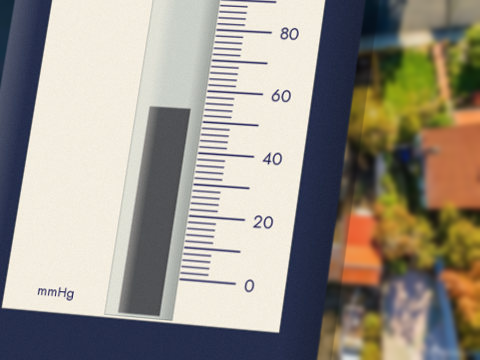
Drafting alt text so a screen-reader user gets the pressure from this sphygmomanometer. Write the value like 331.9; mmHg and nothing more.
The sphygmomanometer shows 54; mmHg
